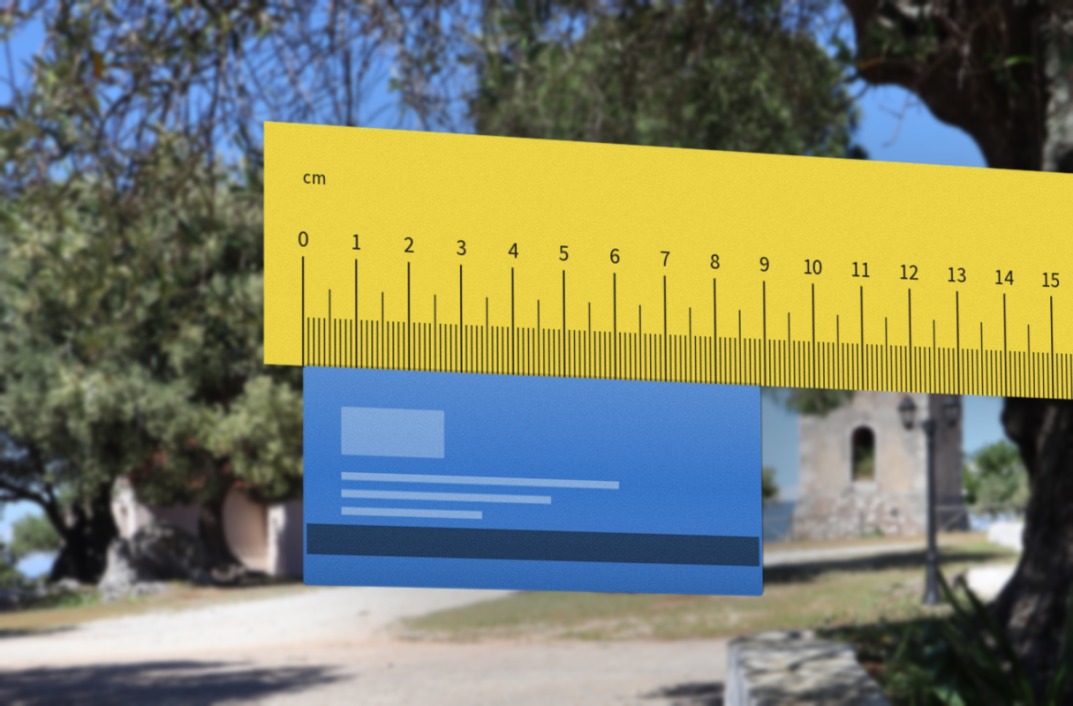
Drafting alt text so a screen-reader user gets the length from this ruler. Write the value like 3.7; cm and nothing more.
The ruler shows 8.9; cm
